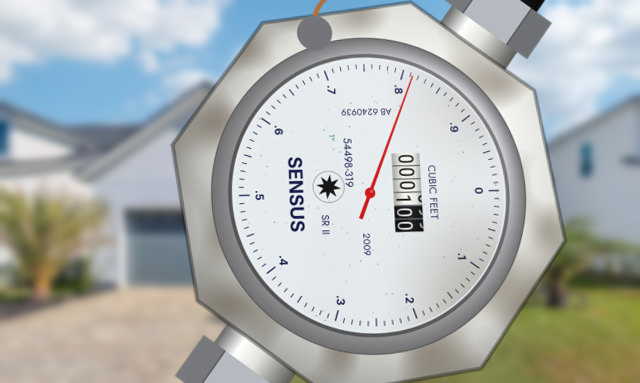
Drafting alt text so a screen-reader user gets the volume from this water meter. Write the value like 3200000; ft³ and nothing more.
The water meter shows 99.81; ft³
